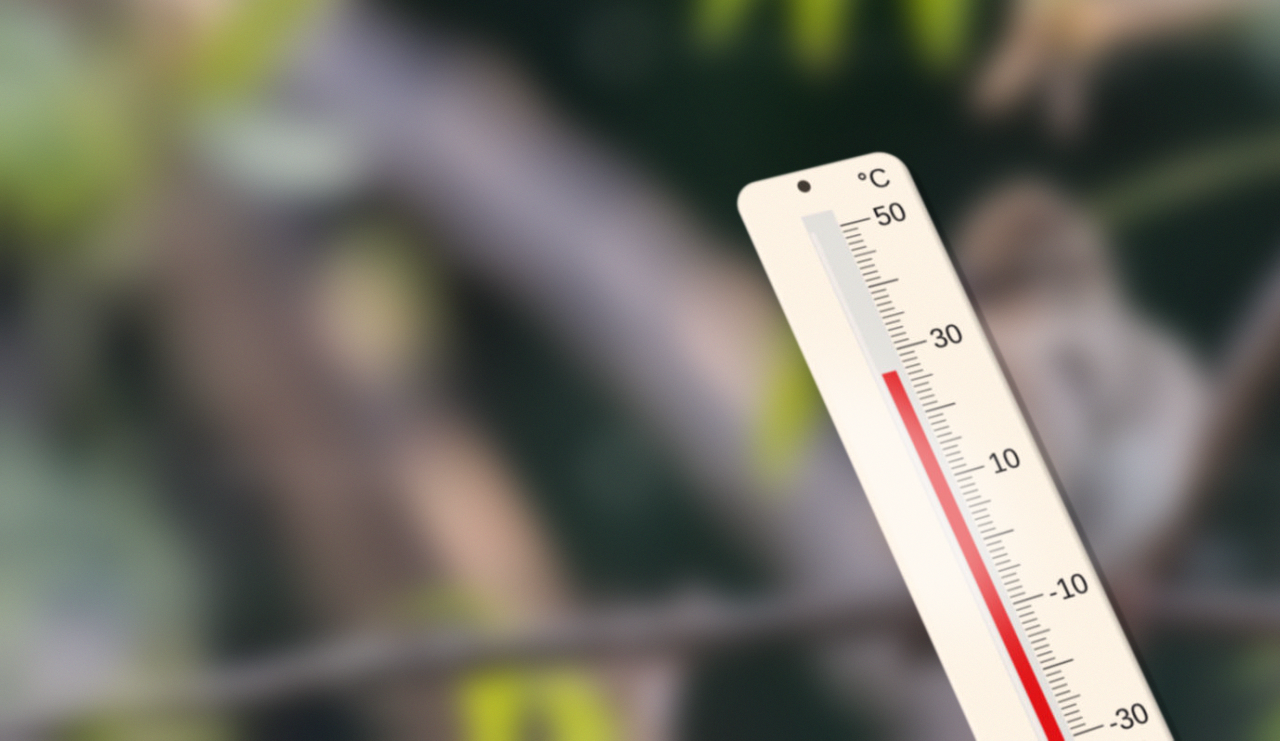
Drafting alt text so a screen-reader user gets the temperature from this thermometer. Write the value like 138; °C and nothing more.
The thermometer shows 27; °C
